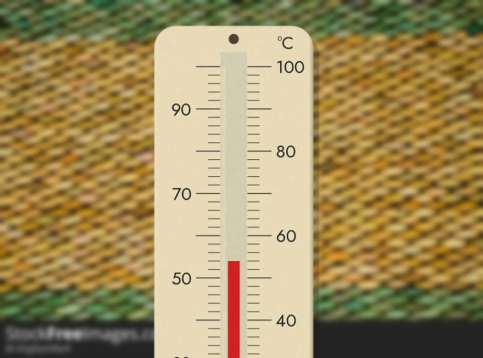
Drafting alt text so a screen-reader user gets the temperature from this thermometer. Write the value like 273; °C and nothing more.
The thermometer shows 54; °C
